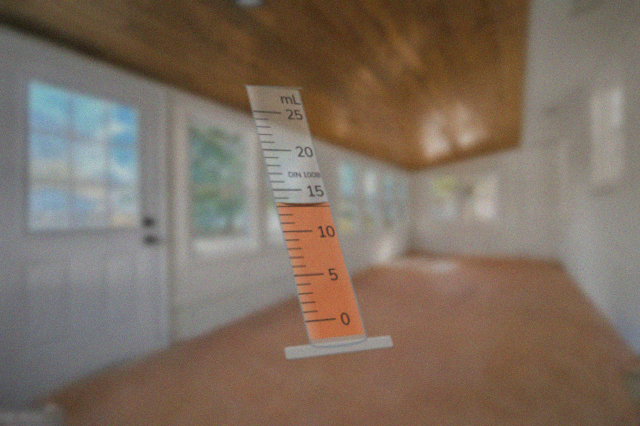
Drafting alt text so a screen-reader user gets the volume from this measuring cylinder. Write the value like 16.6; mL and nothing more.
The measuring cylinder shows 13; mL
